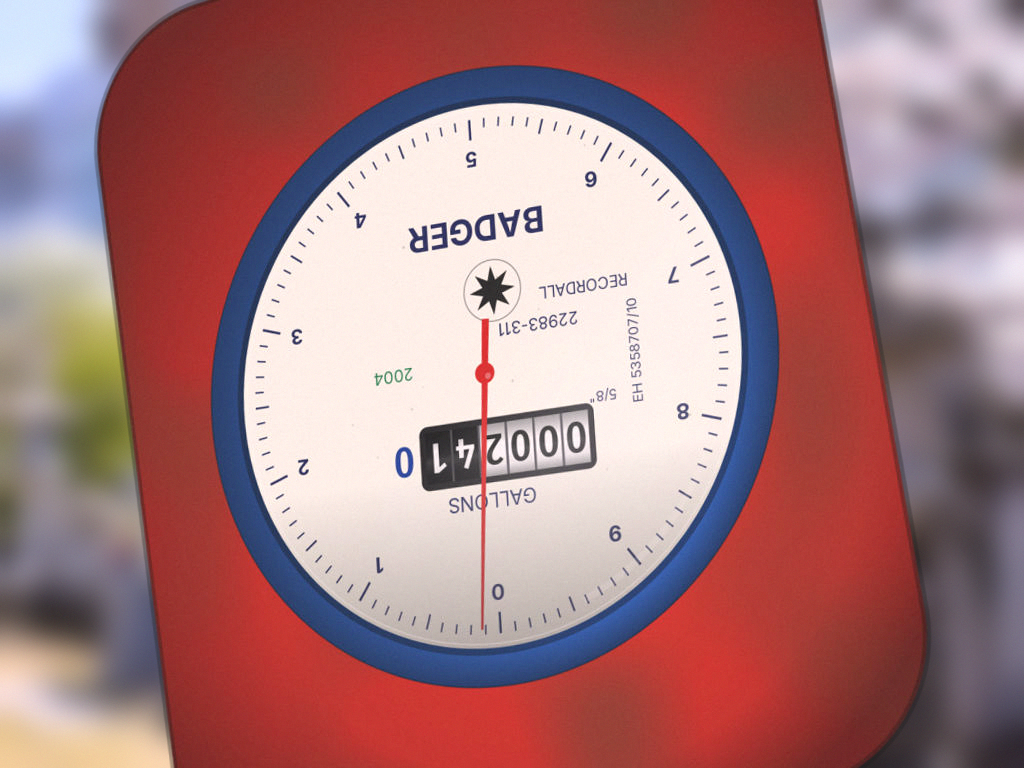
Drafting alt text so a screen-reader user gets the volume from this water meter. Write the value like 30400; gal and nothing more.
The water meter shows 2410.1; gal
